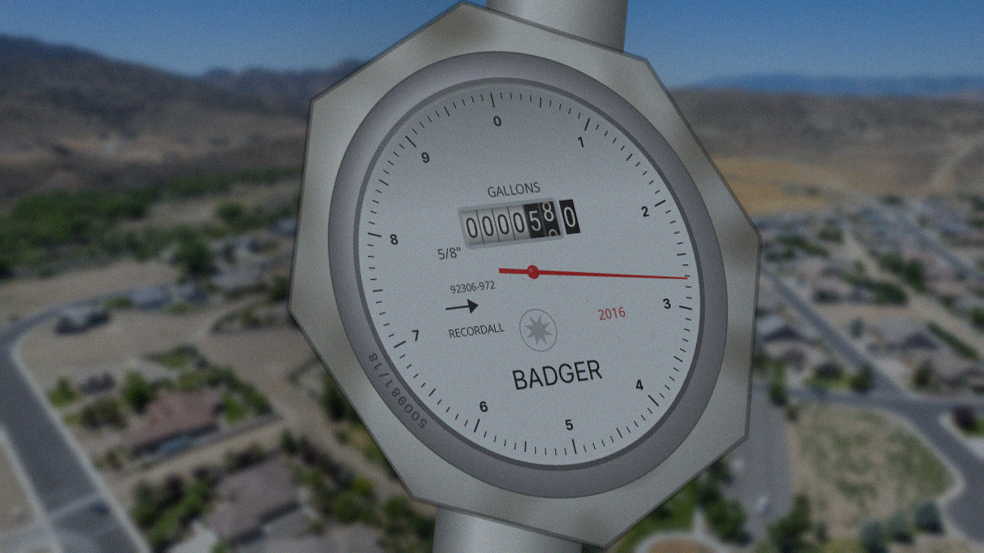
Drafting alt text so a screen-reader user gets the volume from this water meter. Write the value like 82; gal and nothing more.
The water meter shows 582.7; gal
